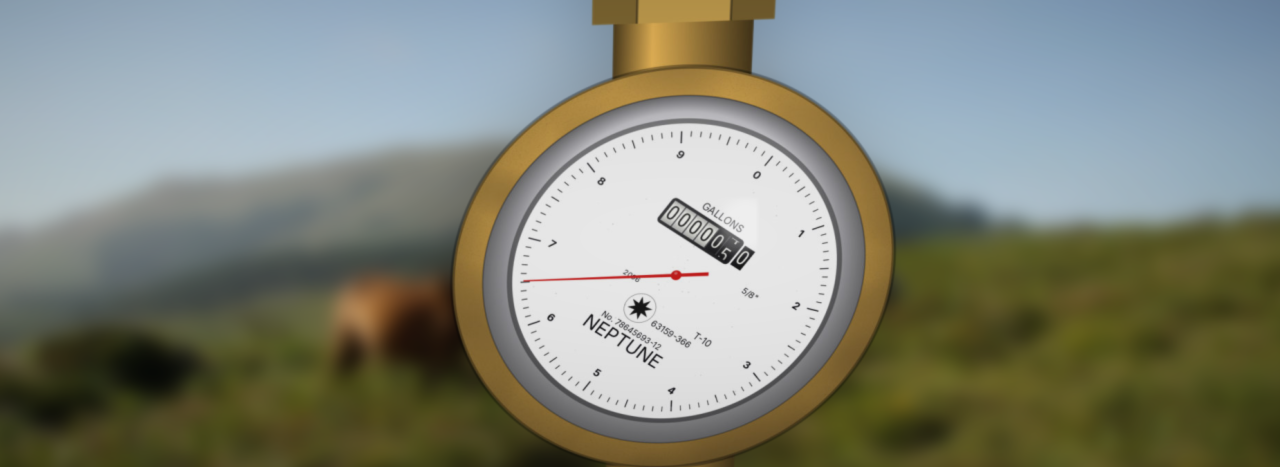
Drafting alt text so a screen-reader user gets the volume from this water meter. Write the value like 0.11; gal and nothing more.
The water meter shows 46.5; gal
